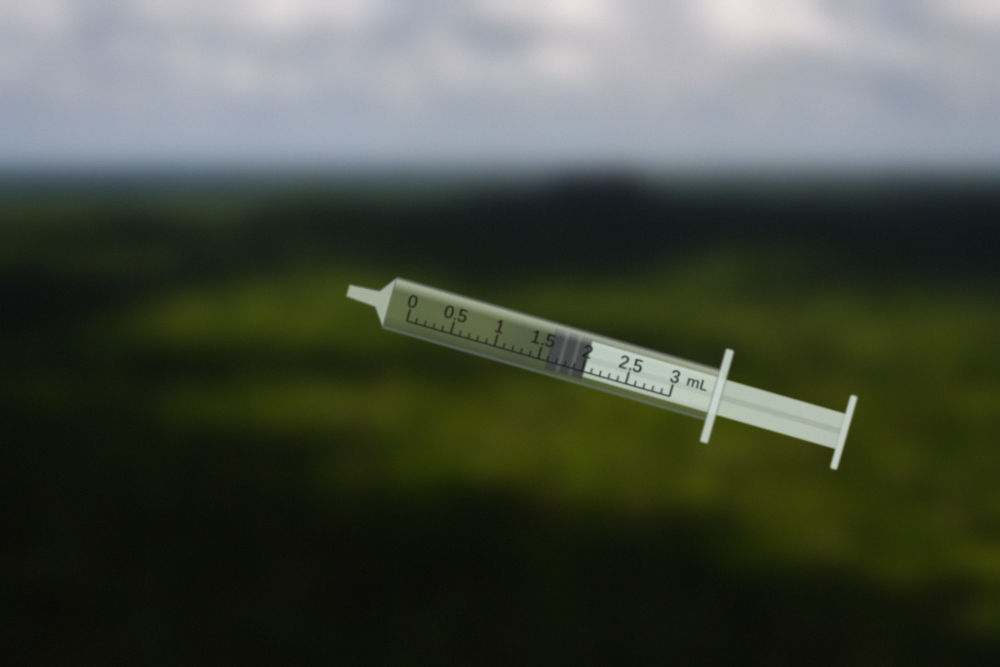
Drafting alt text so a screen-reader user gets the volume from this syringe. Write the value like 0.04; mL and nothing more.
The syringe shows 1.6; mL
